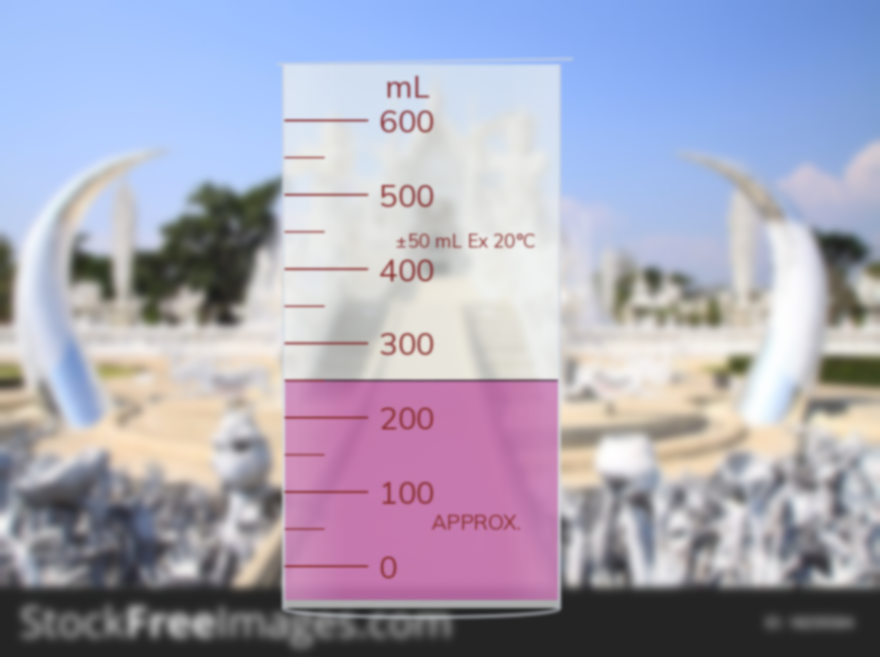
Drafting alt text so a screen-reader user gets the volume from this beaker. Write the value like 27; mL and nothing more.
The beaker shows 250; mL
